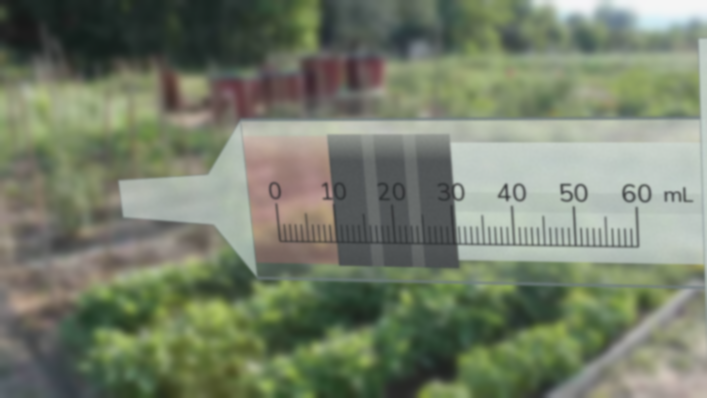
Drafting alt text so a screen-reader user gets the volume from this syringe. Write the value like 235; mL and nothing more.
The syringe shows 10; mL
